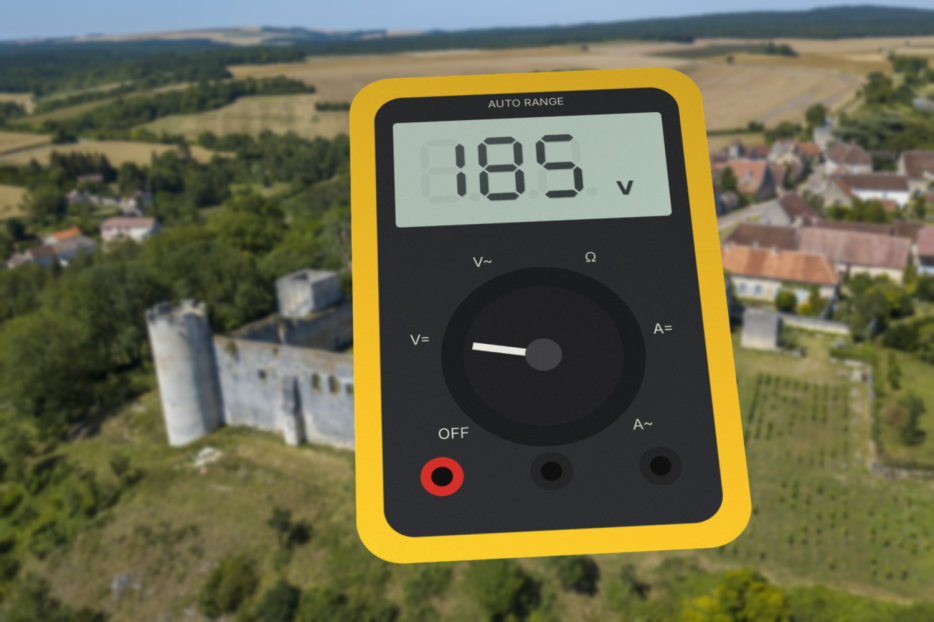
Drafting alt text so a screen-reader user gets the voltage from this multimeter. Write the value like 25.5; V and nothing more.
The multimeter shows 185; V
